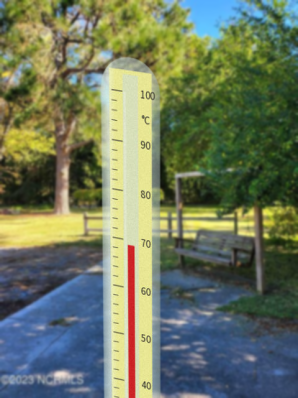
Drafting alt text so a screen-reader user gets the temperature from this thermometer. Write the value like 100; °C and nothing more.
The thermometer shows 69; °C
